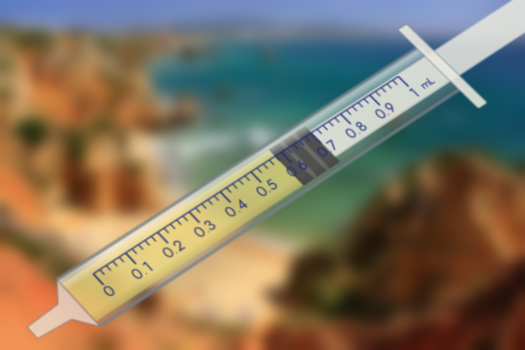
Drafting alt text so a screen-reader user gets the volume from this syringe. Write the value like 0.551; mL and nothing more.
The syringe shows 0.58; mL
